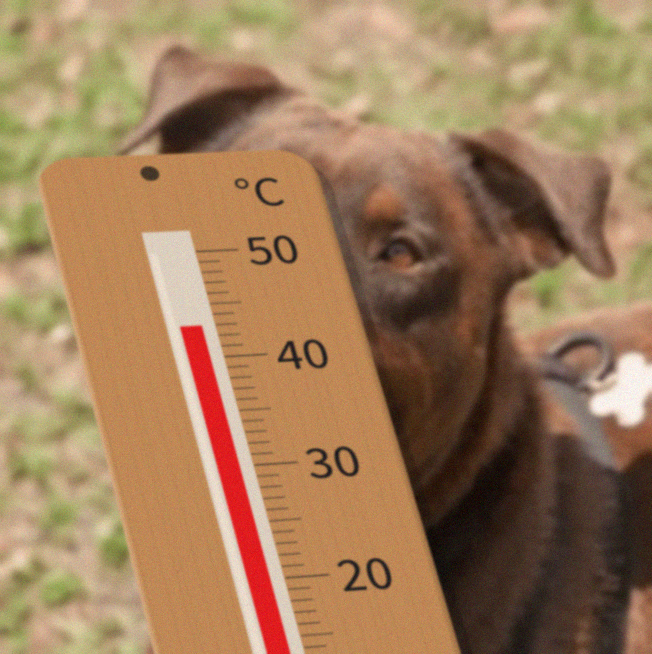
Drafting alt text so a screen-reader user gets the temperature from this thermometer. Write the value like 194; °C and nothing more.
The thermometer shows 43; °C
